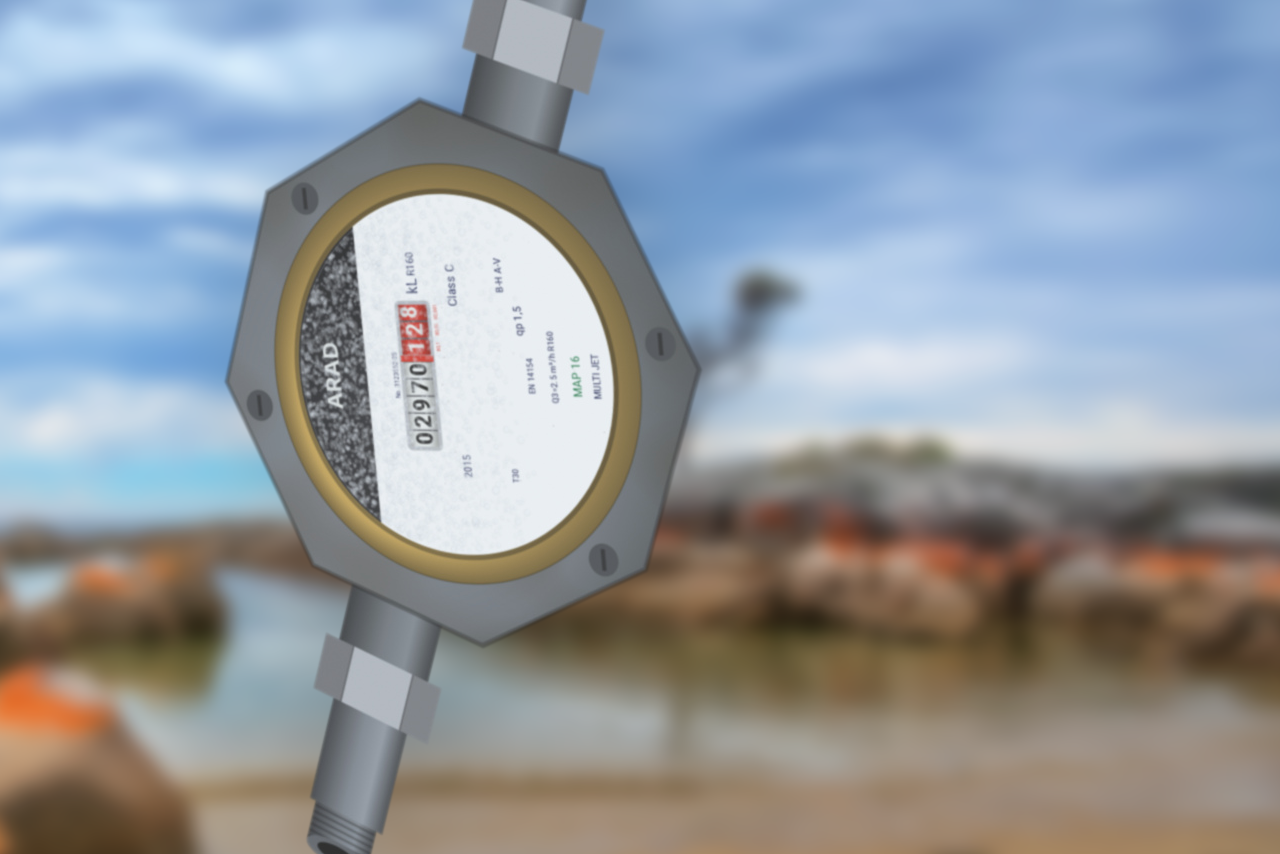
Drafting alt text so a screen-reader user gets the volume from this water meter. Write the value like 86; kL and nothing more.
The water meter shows 2970.128; kL
